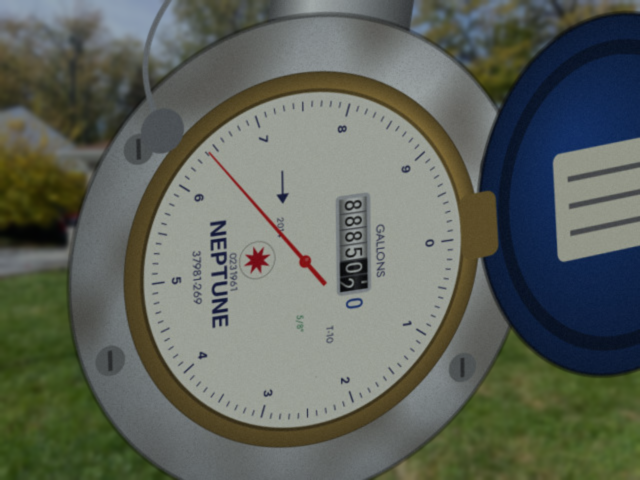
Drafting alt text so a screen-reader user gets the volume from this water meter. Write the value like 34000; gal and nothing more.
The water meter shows 8885016.4; gal
